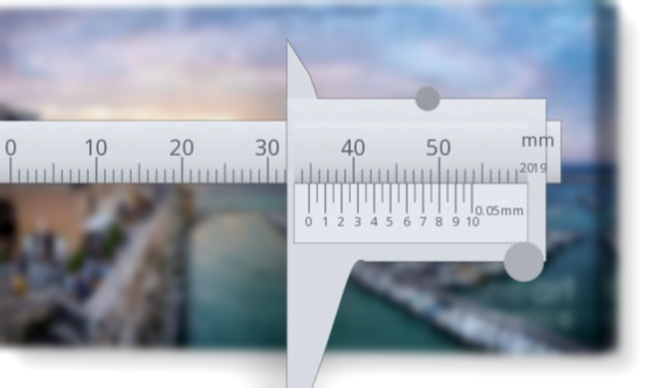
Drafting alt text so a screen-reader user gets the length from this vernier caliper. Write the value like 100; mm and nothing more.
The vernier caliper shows 34.8; mm
